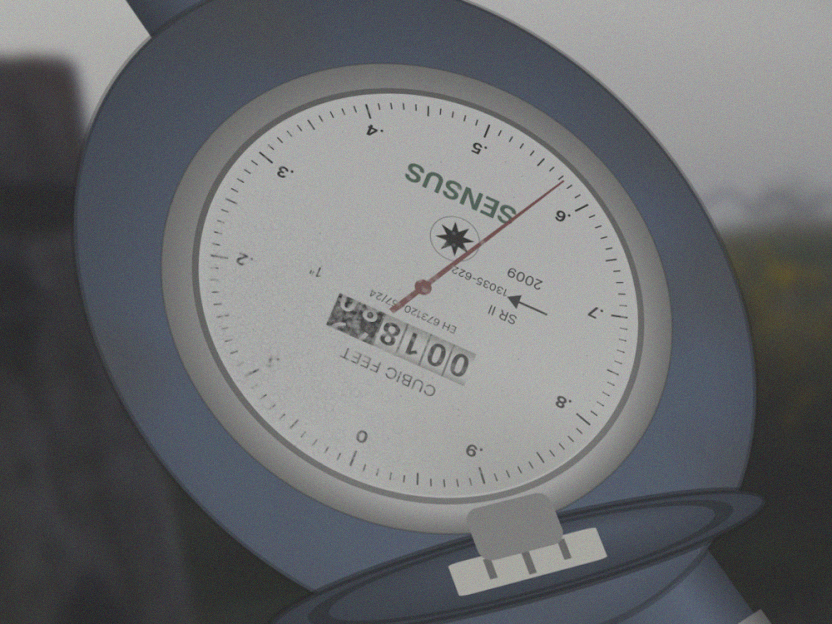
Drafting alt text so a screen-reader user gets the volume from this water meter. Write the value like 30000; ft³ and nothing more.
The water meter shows 1879.57; ft³
